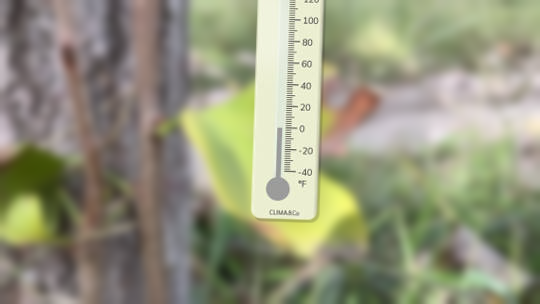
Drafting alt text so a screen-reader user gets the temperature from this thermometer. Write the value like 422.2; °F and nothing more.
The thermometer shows 0; °F
